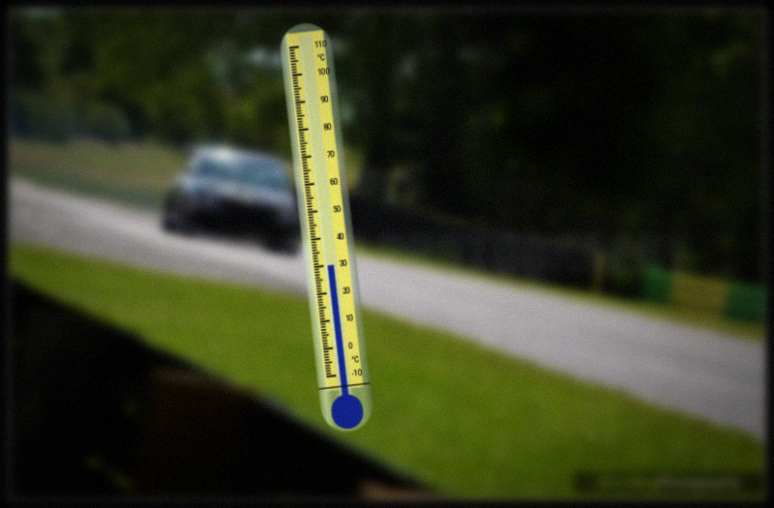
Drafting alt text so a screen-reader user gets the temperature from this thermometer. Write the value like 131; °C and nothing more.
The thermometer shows 30; °C
